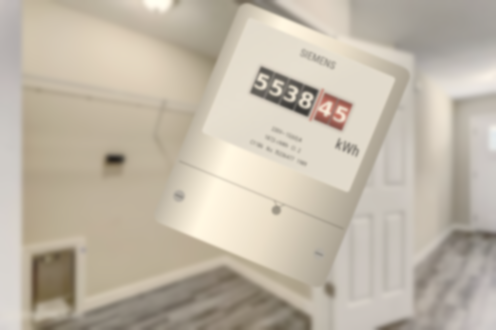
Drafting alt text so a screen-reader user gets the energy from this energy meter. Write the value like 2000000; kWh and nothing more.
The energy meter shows 5538.45; kWh
